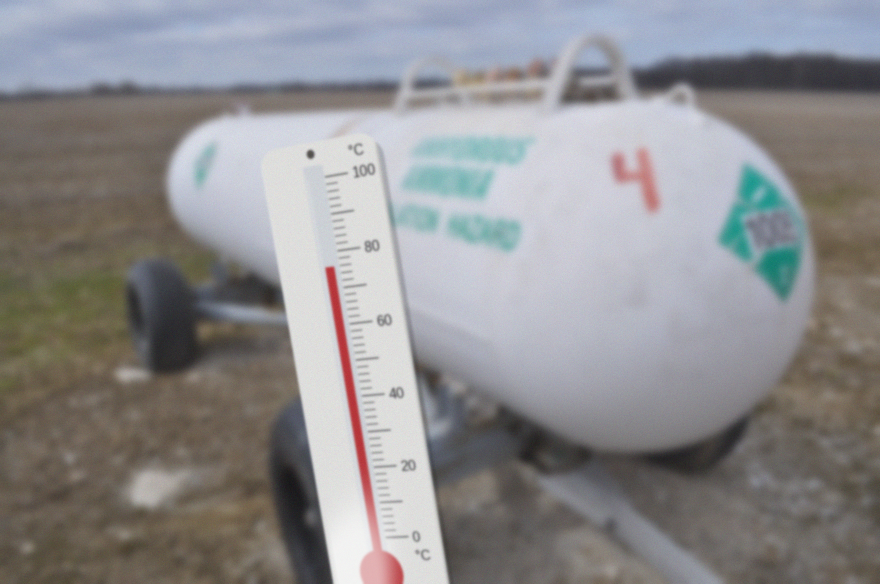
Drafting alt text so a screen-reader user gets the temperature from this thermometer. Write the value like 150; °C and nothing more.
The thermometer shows 76; °C
